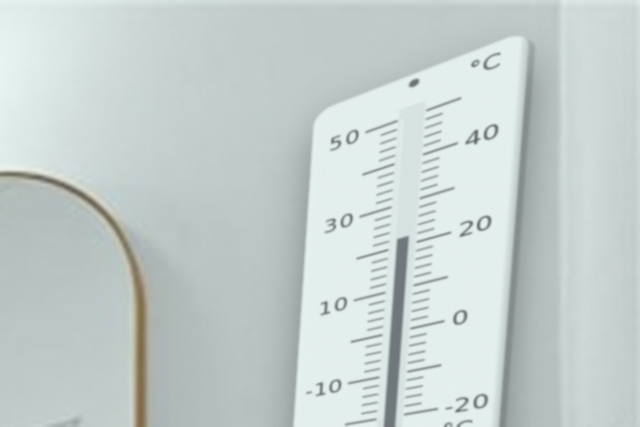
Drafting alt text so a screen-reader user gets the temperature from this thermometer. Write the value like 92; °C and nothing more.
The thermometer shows 22; °C
